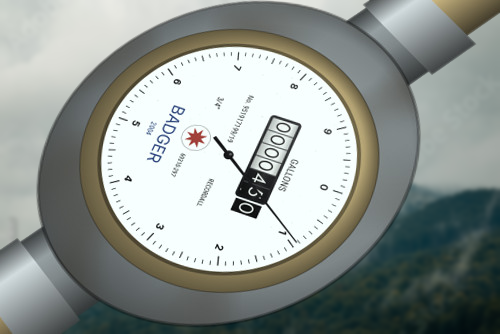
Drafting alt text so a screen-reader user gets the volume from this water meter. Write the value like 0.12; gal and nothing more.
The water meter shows 450.9; gal
